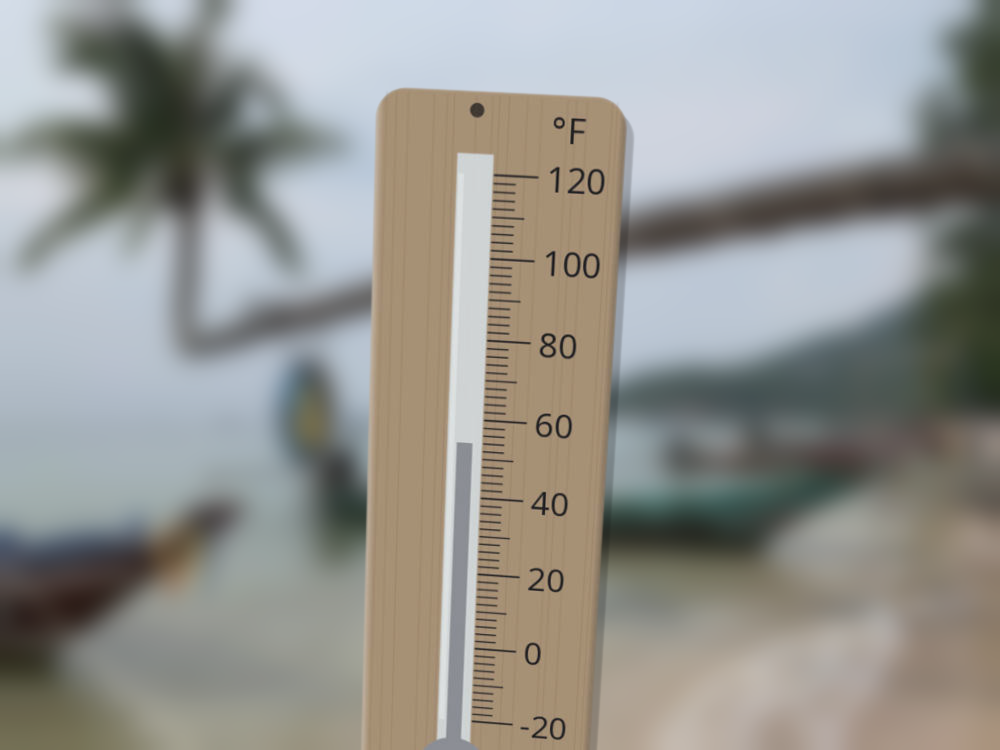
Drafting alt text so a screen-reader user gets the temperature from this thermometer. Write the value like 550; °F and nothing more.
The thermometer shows 54; °F
